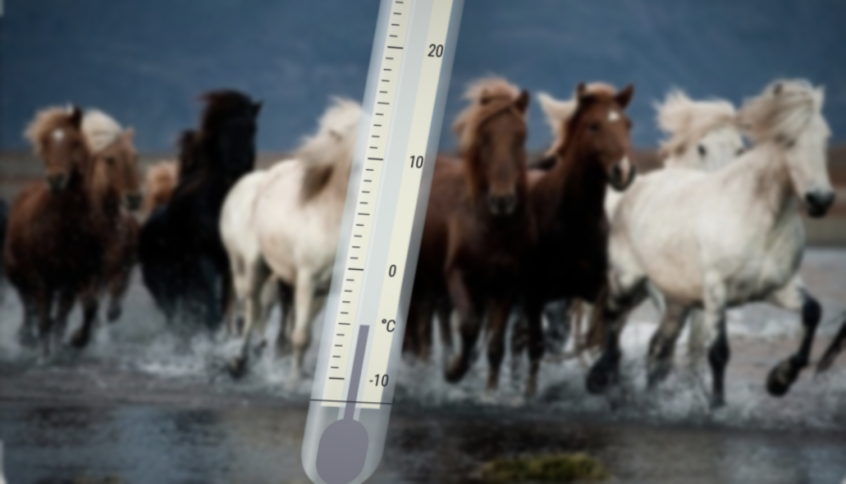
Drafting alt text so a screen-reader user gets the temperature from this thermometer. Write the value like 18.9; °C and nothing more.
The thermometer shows -5; °C
